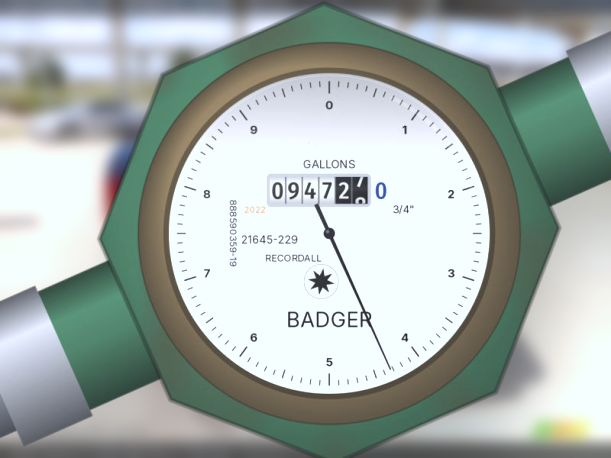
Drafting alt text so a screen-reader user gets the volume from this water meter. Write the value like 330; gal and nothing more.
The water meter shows 947274.3; gal
